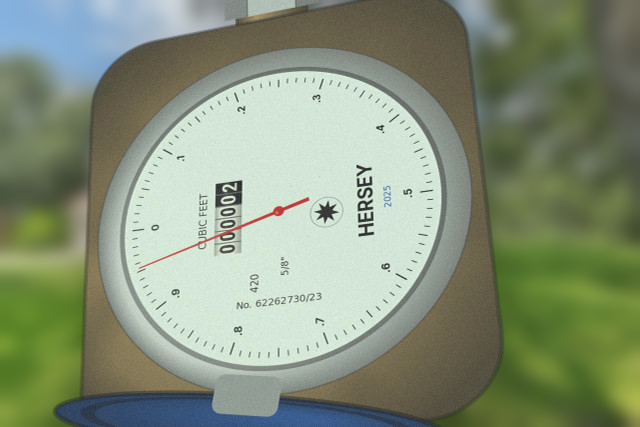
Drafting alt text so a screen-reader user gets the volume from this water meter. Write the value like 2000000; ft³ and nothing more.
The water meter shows 1.95; ft³
